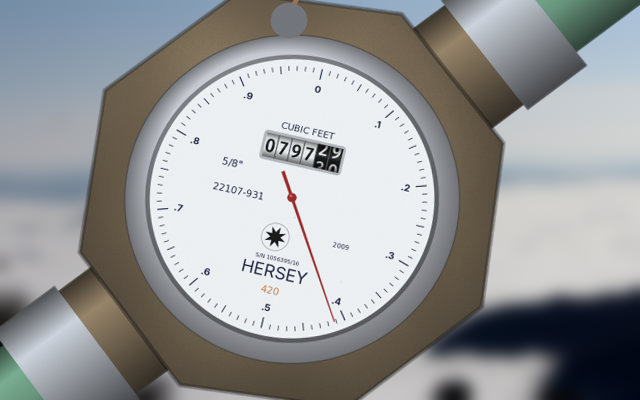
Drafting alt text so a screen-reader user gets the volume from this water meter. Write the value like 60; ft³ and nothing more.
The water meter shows 79729.41; ft³
